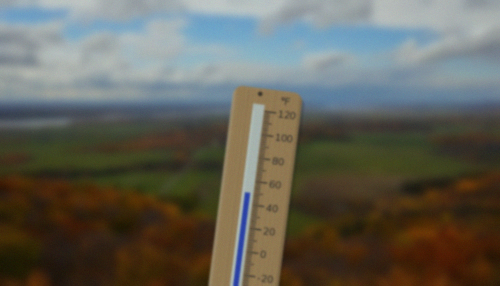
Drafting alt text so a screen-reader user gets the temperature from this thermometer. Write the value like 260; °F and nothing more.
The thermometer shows 50; °F
